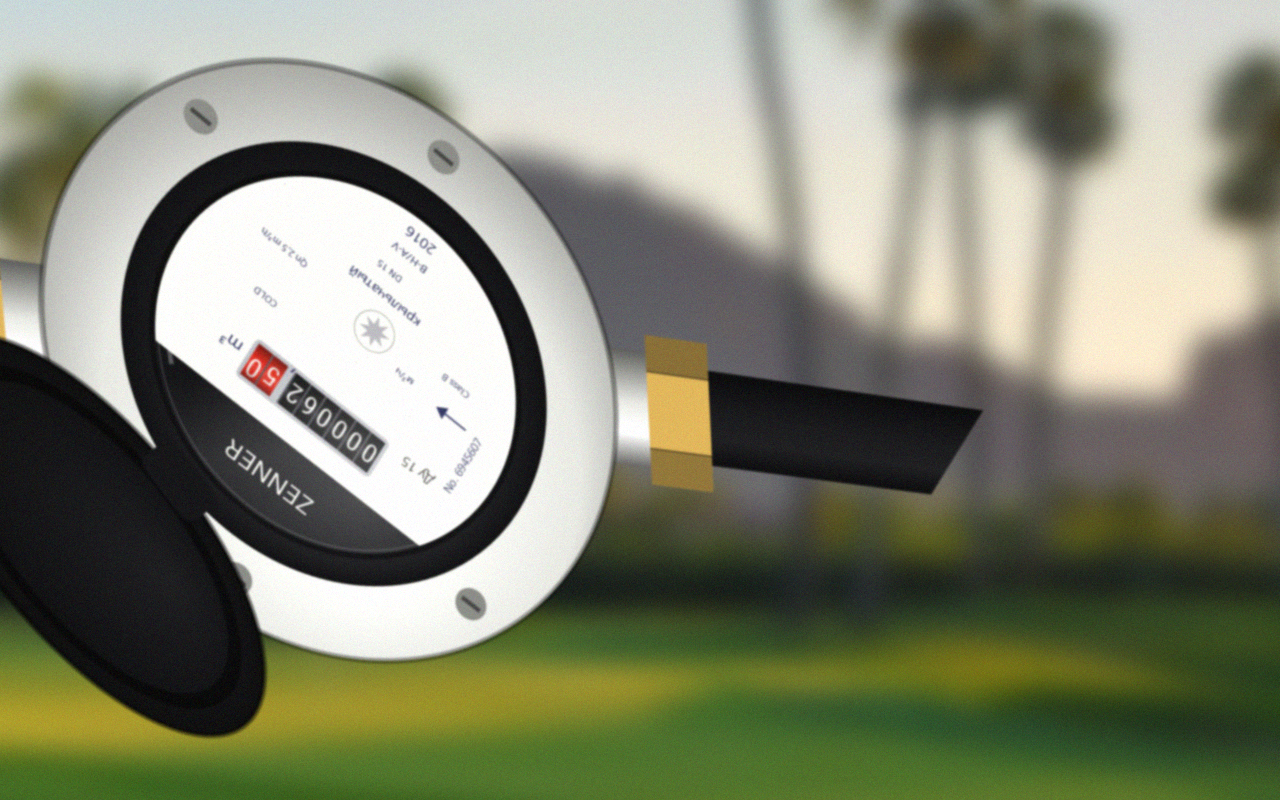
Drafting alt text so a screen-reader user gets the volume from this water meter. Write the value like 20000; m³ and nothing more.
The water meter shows 62.50; m³
